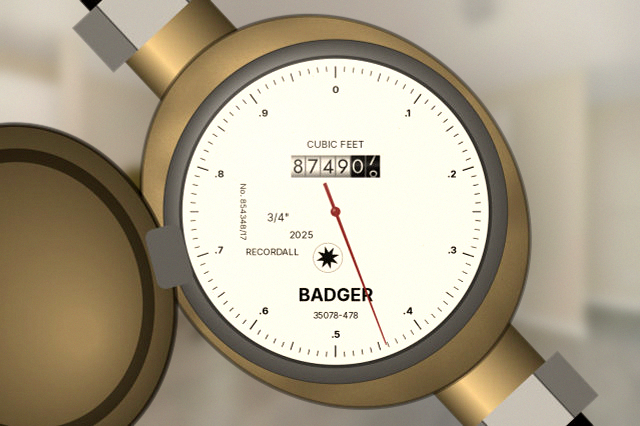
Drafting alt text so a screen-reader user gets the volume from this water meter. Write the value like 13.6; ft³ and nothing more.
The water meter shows 874907.44; ft³
